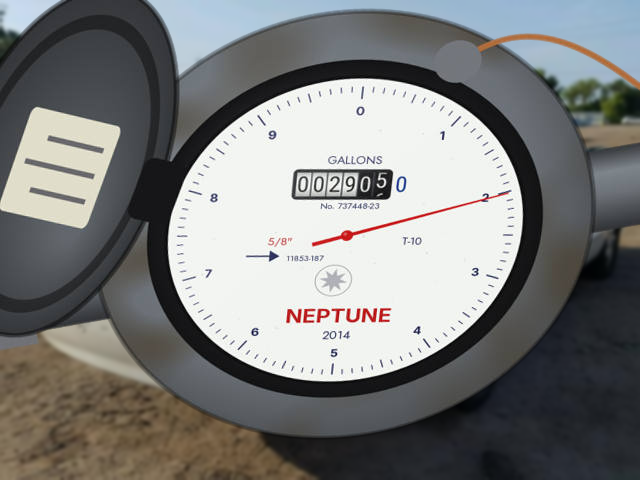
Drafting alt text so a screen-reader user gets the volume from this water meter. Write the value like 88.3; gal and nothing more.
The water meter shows 29052.0; gal
